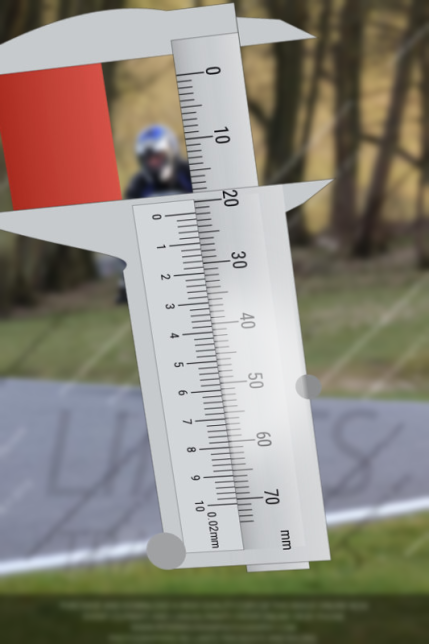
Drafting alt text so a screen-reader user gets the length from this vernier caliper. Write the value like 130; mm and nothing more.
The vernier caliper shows 21.8; mm
